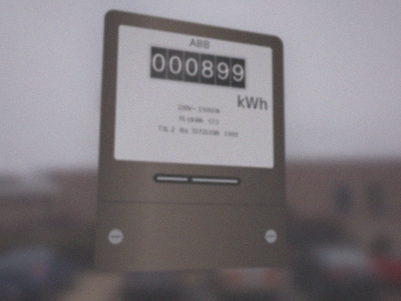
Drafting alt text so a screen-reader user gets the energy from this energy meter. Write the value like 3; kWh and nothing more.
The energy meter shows 899; kWh
